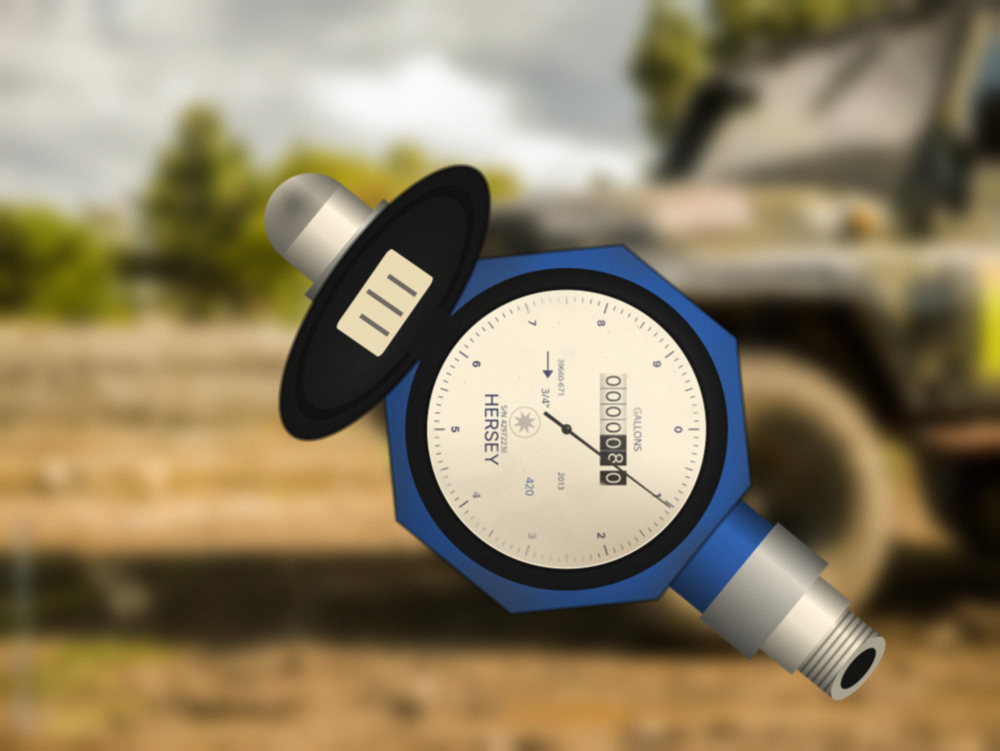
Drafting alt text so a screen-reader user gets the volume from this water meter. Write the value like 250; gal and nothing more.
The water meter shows 81.0; gal
